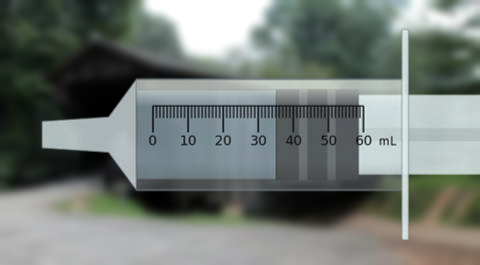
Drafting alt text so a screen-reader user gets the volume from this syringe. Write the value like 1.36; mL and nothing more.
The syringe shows 35; mL
